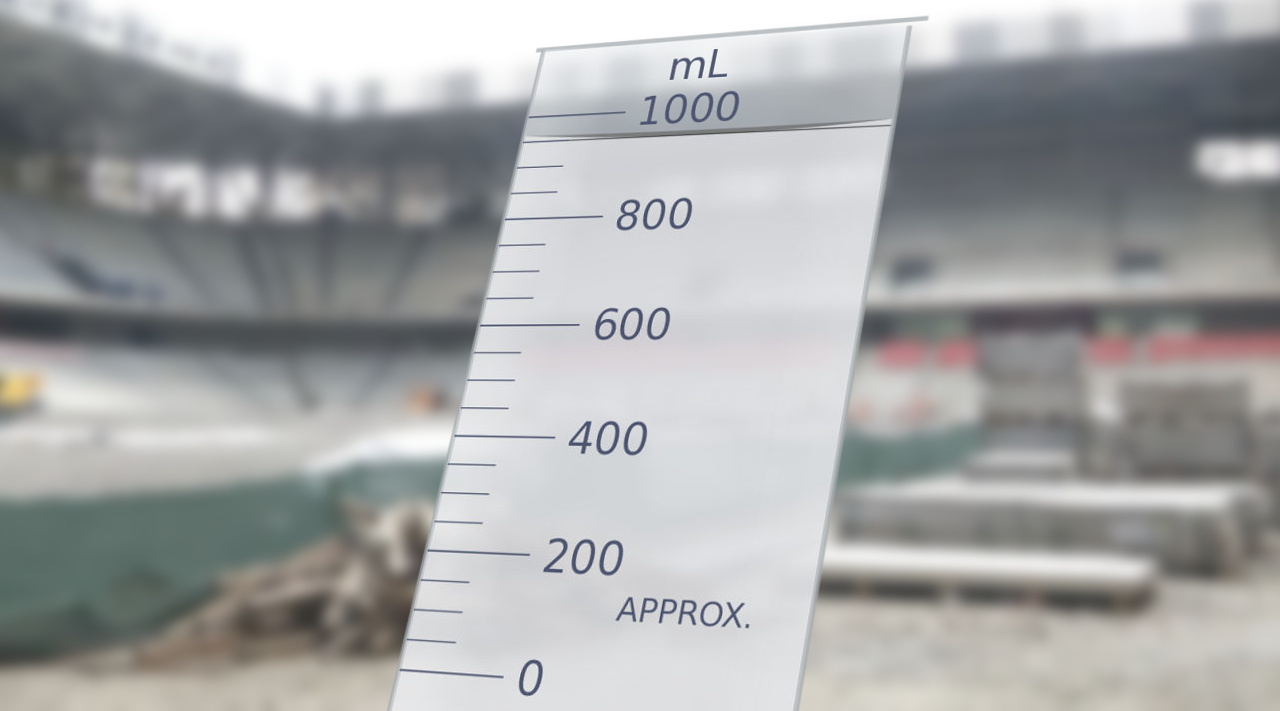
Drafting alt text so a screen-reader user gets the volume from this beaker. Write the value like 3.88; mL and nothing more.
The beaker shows 950; mL
